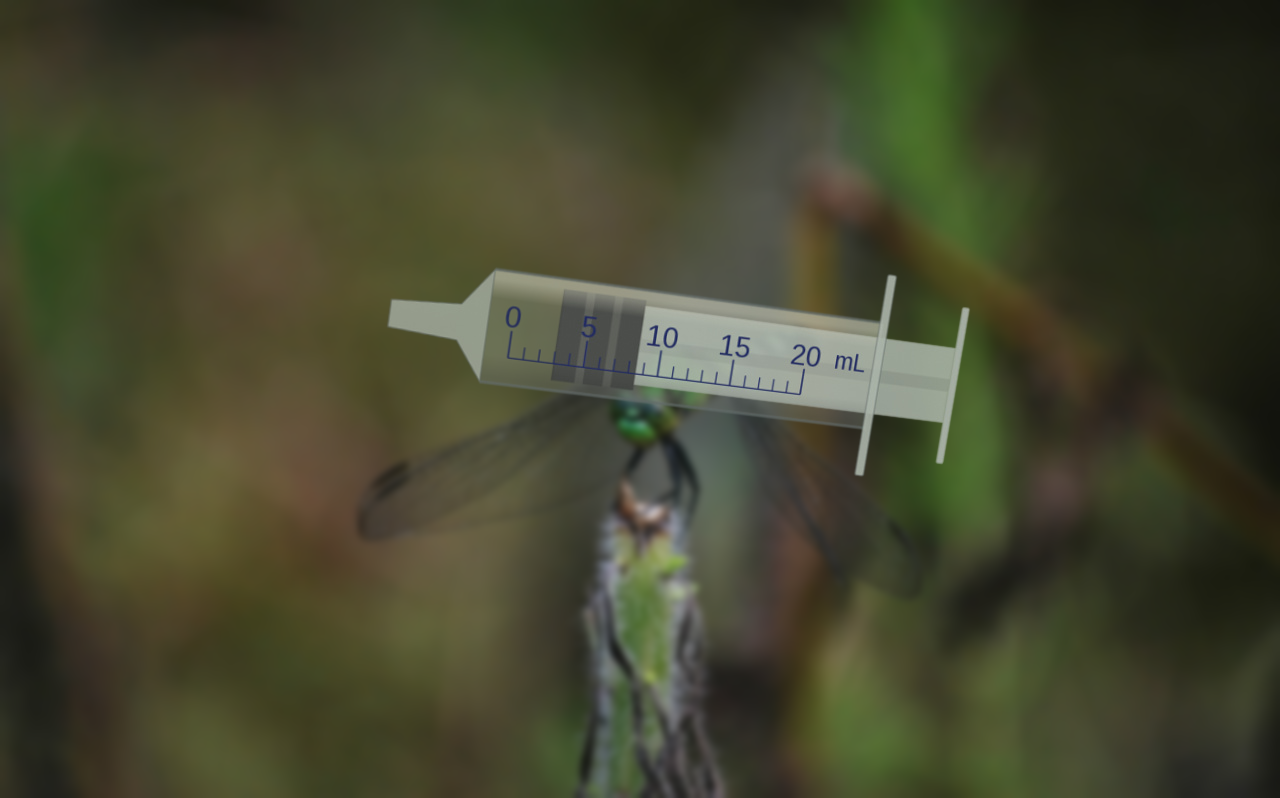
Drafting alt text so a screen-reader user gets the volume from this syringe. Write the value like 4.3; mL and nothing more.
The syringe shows 3; mL
